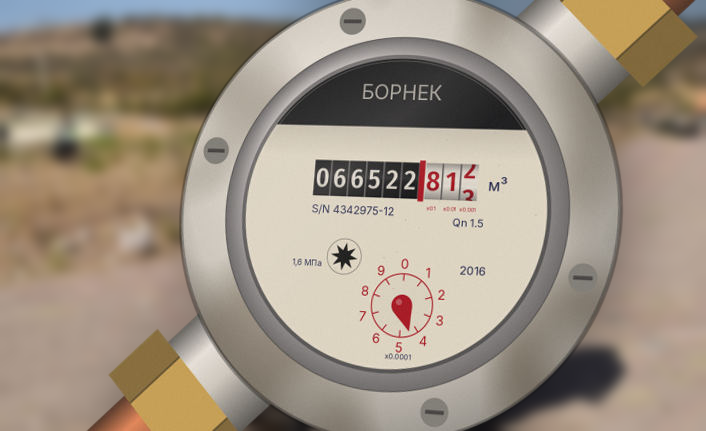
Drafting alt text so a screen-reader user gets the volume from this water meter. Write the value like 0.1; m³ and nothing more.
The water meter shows 66522.8124; m³
